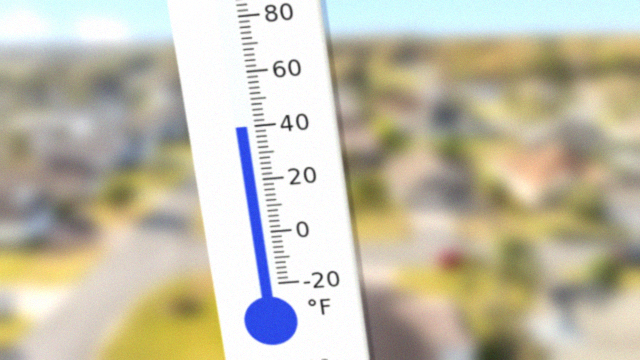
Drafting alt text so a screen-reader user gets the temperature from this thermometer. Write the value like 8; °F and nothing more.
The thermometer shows 40; °F
